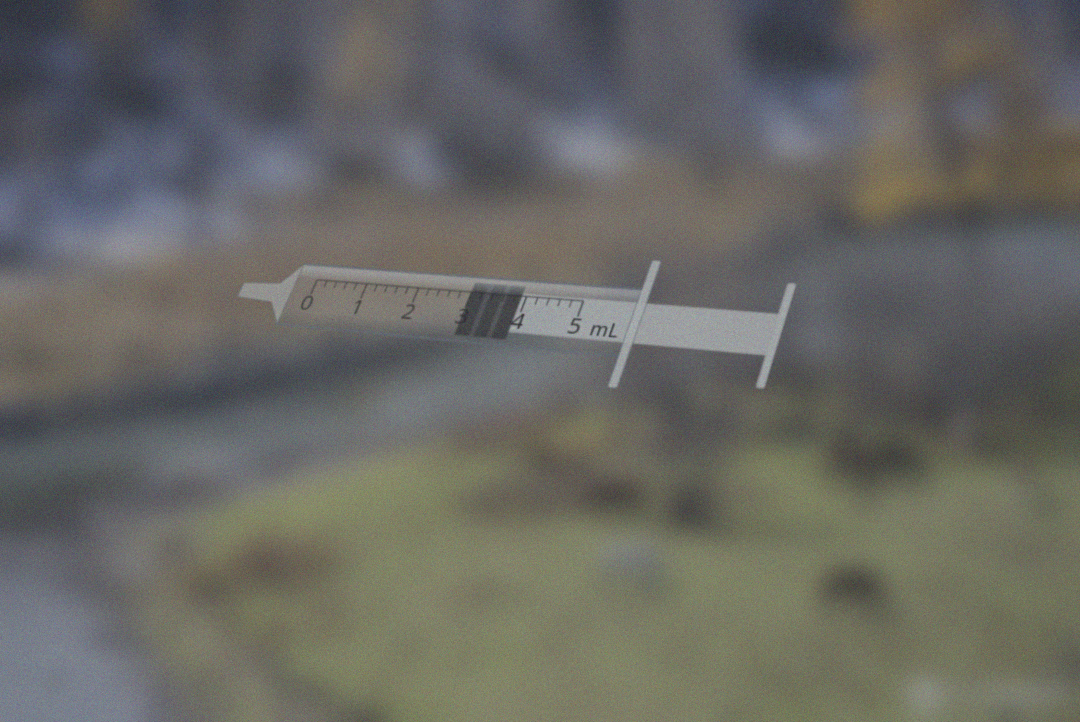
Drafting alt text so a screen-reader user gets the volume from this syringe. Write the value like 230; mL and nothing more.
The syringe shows 3; mL
